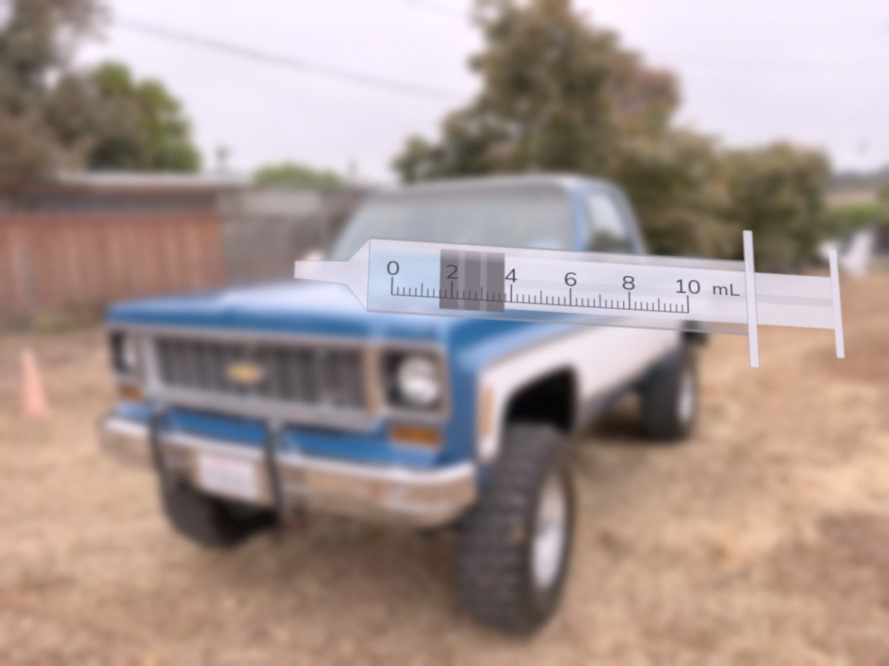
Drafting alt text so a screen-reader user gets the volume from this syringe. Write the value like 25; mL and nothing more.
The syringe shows 1.6; mL
